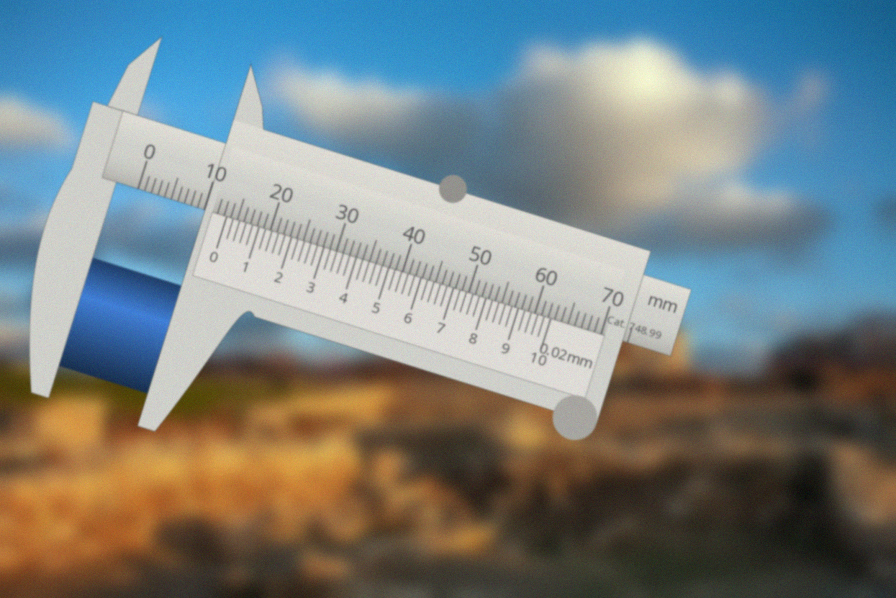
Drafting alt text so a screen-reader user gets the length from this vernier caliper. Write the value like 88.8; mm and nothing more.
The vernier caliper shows 13.4; mm
